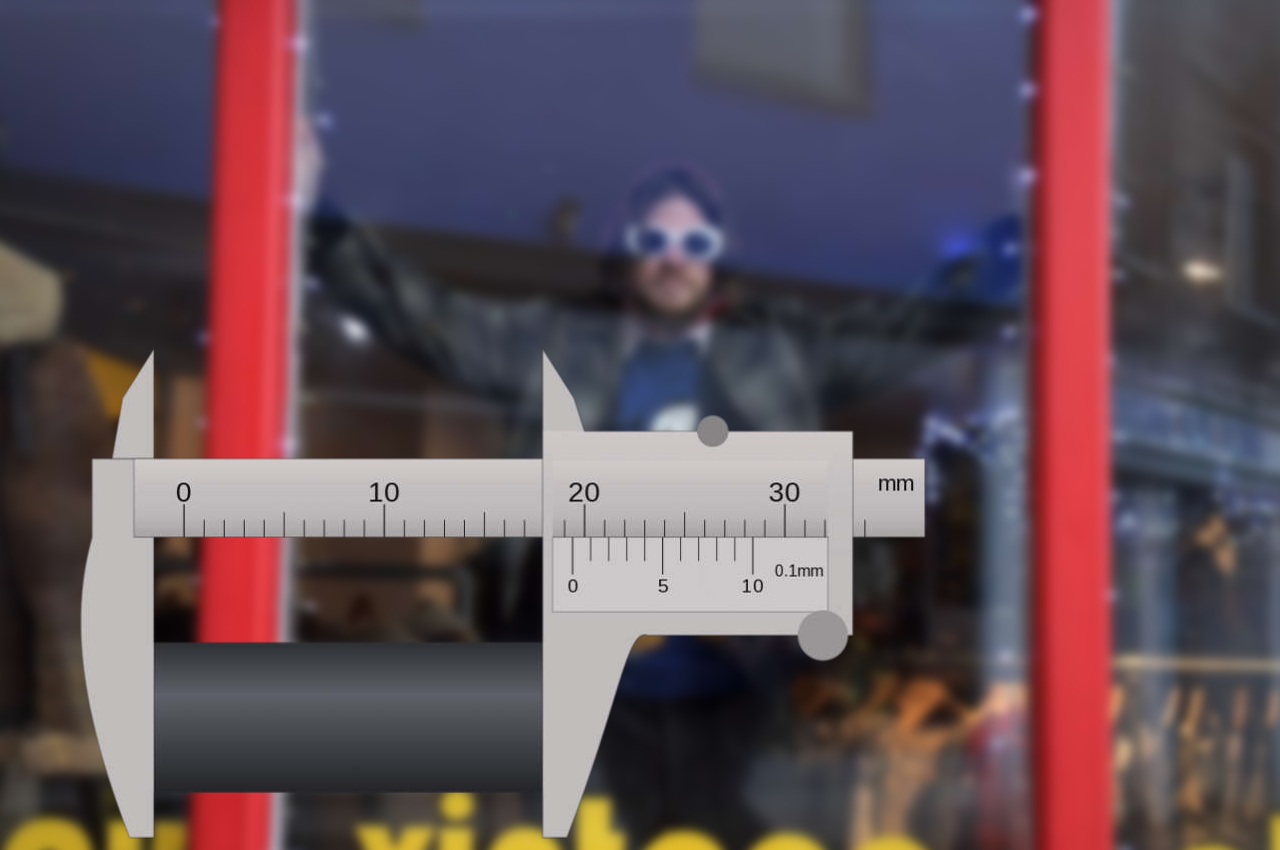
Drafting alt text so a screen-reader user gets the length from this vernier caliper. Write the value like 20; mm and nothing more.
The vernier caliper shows 19.4; mm
